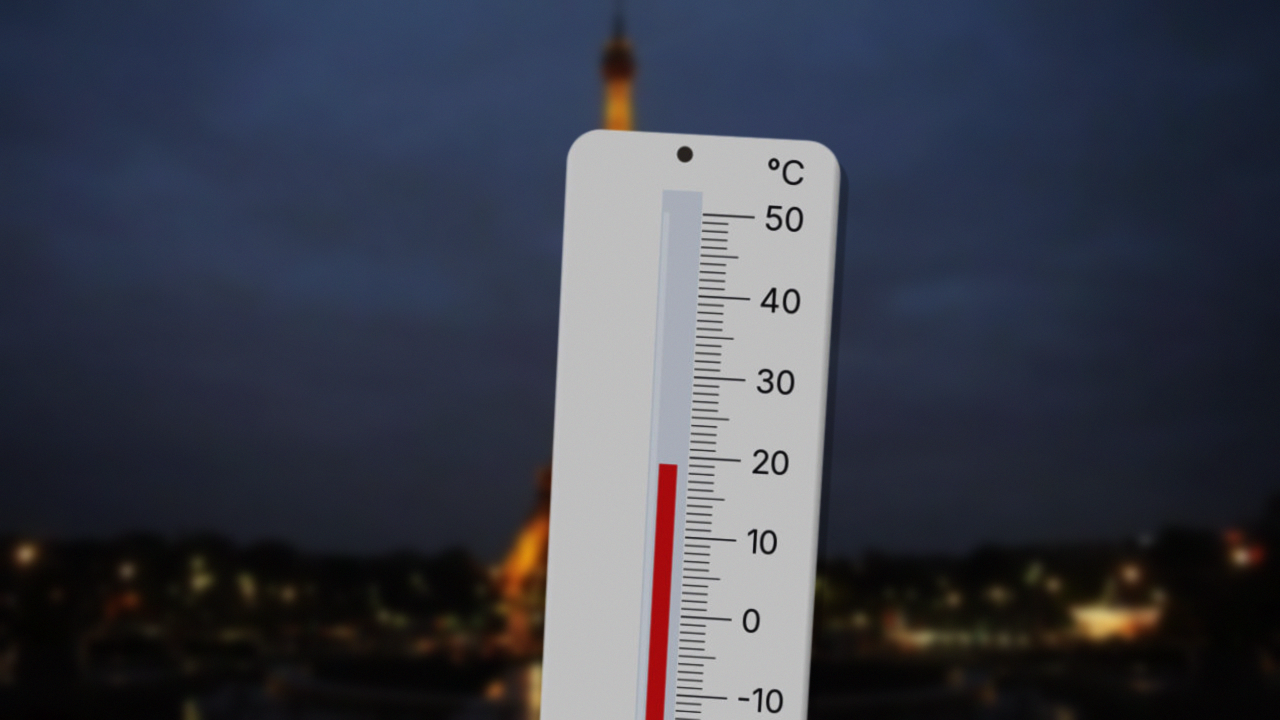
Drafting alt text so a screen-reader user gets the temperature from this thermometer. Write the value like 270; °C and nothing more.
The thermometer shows 19; °C
